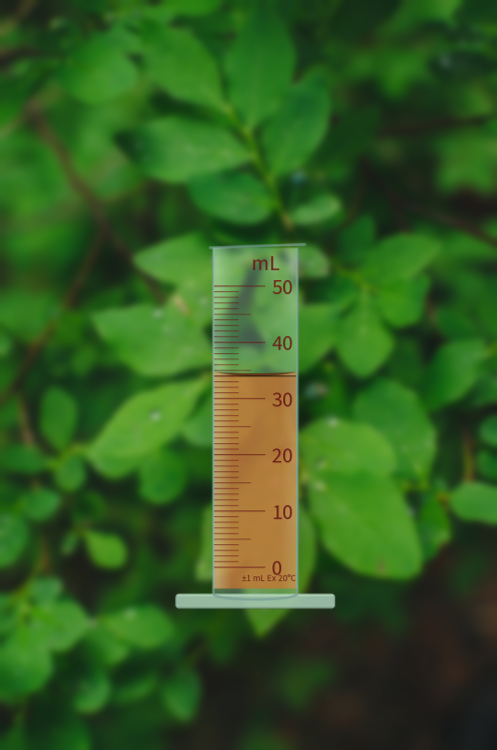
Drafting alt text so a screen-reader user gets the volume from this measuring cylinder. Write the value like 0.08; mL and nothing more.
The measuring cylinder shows 34; mL
